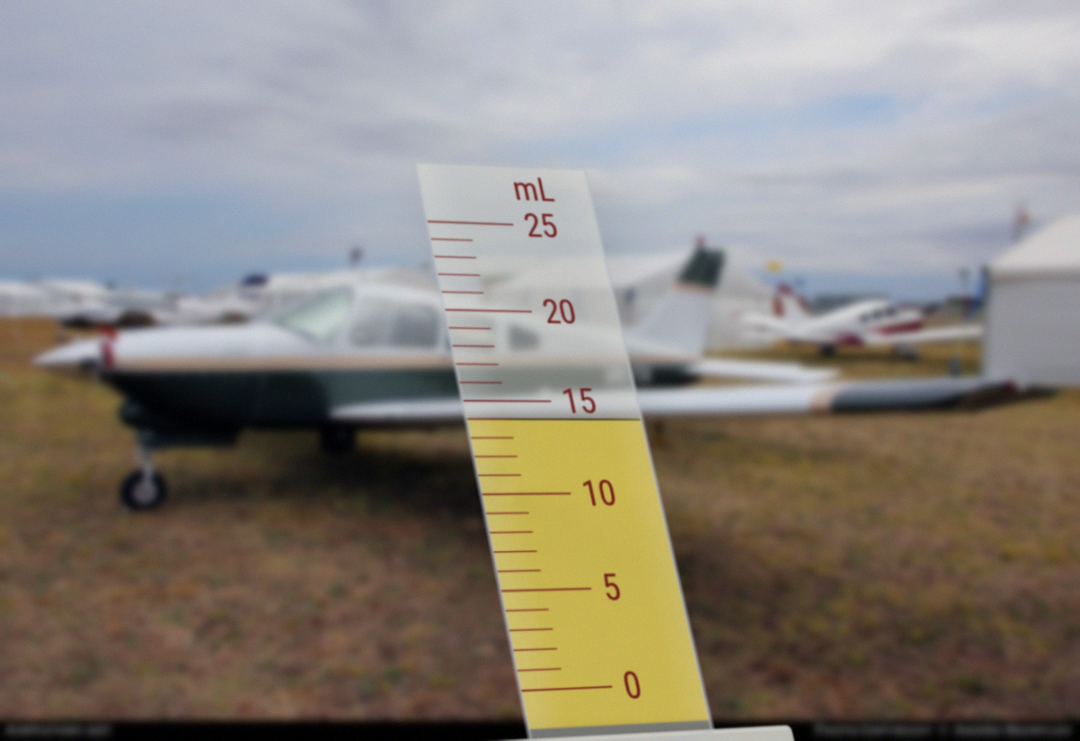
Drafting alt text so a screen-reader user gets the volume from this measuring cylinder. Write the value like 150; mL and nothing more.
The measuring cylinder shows 14; mL
